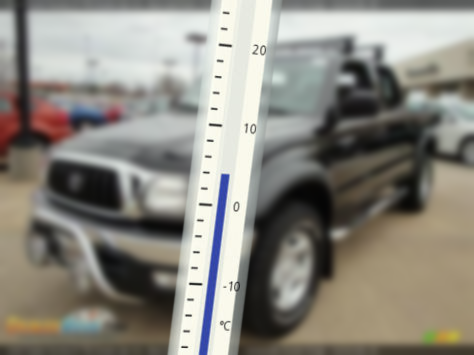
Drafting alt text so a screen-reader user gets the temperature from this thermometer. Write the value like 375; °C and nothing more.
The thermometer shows 4; °C
